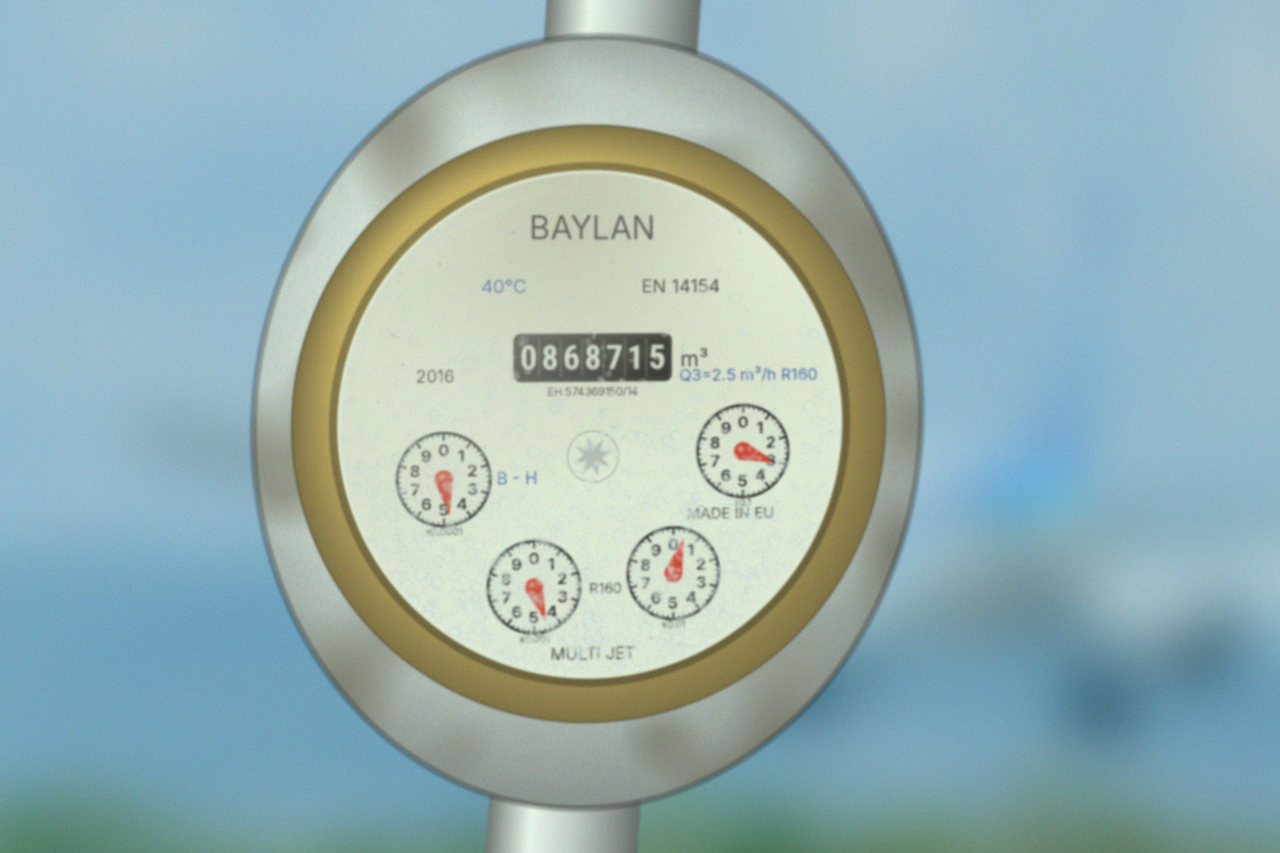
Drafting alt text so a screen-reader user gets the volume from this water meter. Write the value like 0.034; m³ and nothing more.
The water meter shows 868715.3044; m³
